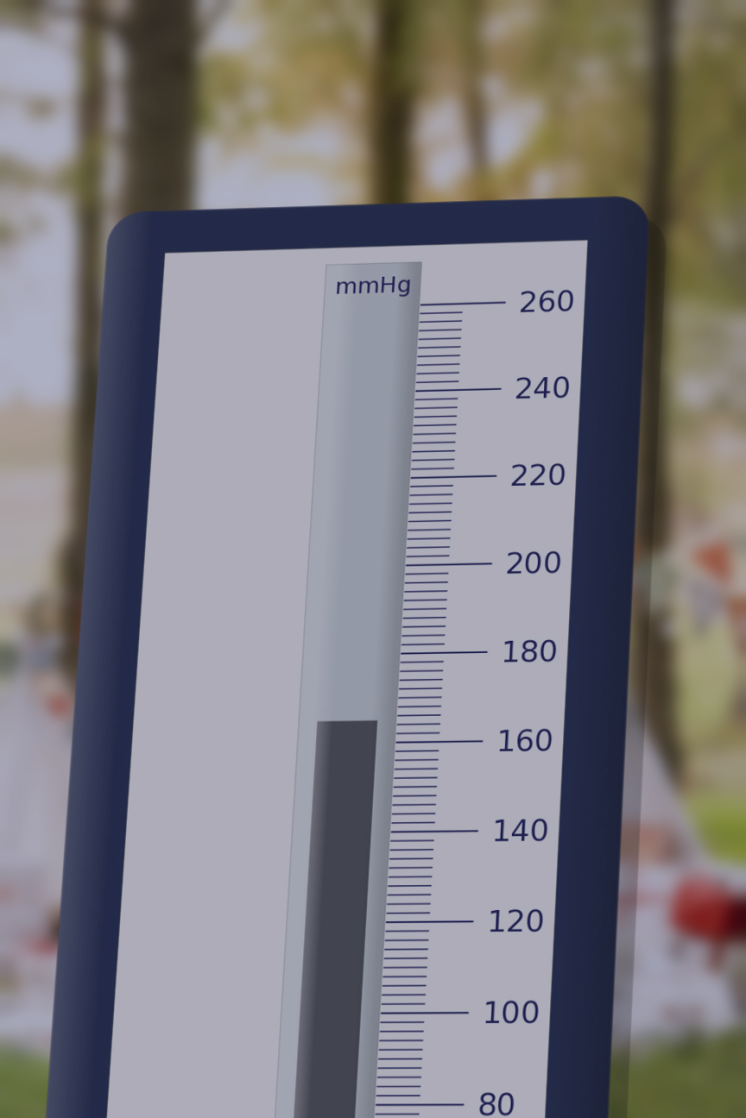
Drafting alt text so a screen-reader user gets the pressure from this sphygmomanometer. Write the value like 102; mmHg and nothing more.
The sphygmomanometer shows 165; mmHg
